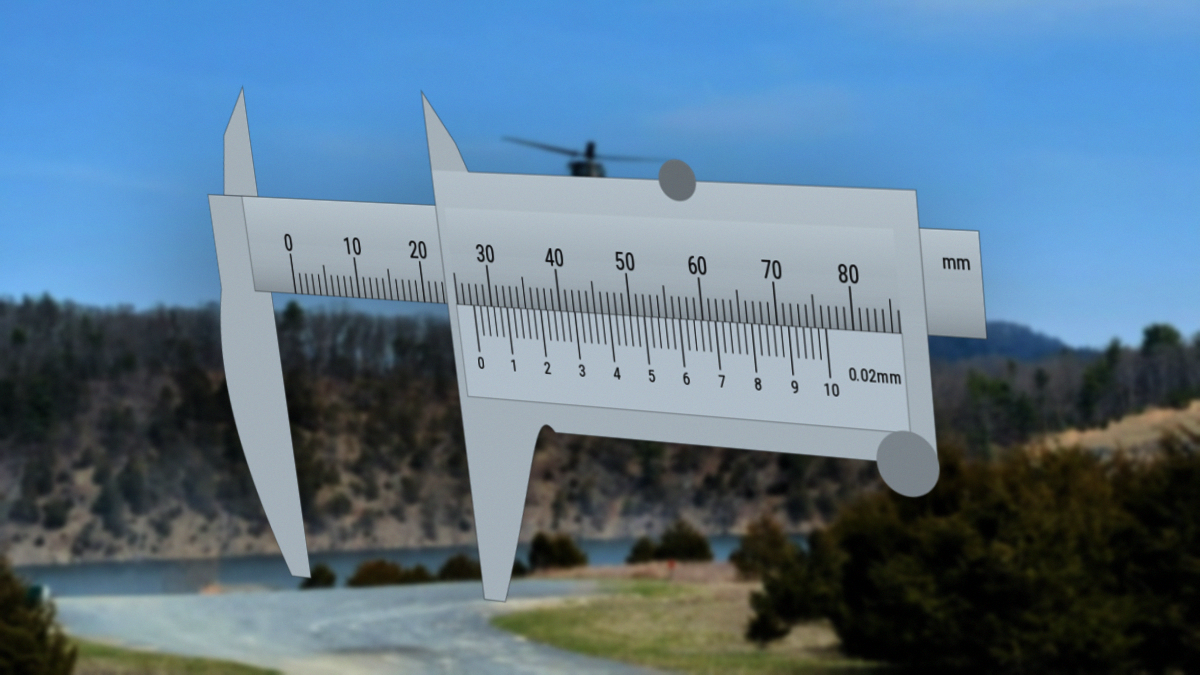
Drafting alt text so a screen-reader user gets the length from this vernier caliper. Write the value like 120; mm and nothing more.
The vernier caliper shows 27.4; mm
